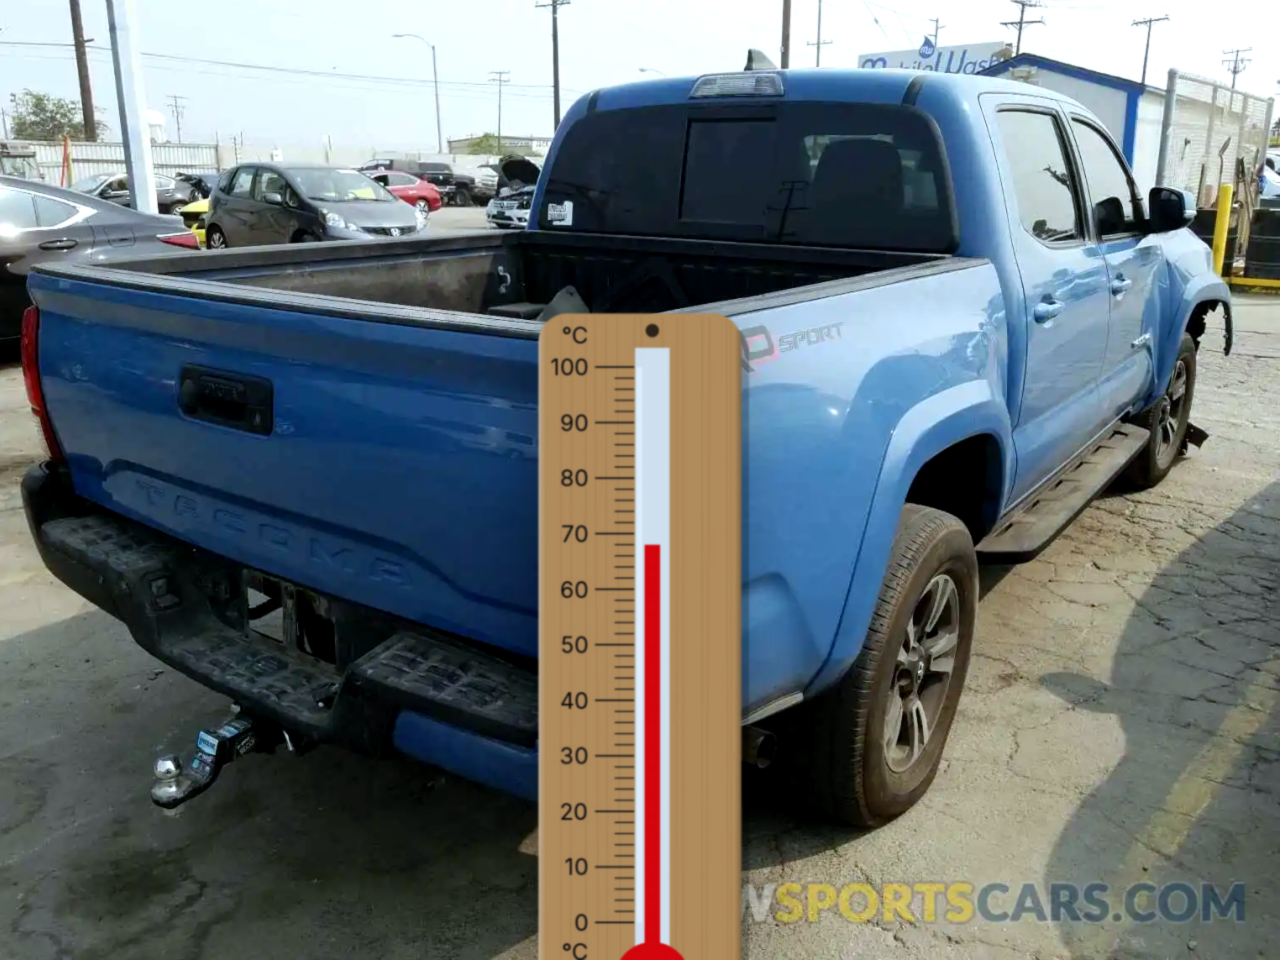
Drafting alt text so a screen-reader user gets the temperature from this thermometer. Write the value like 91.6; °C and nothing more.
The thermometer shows 68; °C
